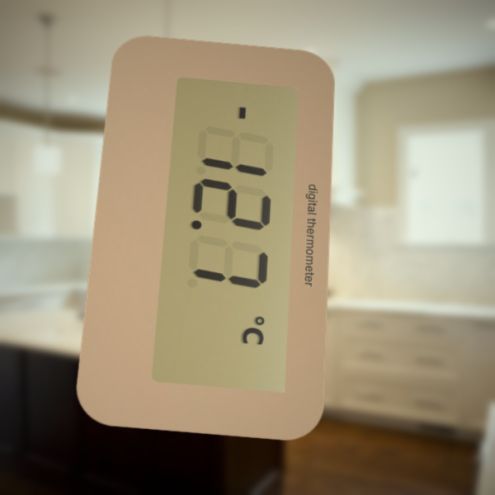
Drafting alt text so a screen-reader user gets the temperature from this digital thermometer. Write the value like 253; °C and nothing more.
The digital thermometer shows -12.7; °C
